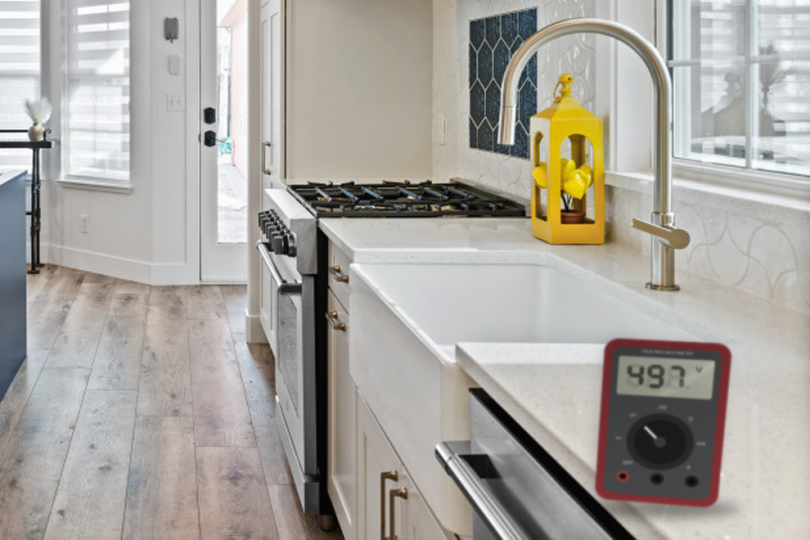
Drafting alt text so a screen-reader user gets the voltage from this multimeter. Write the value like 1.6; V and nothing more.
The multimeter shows 497; V
